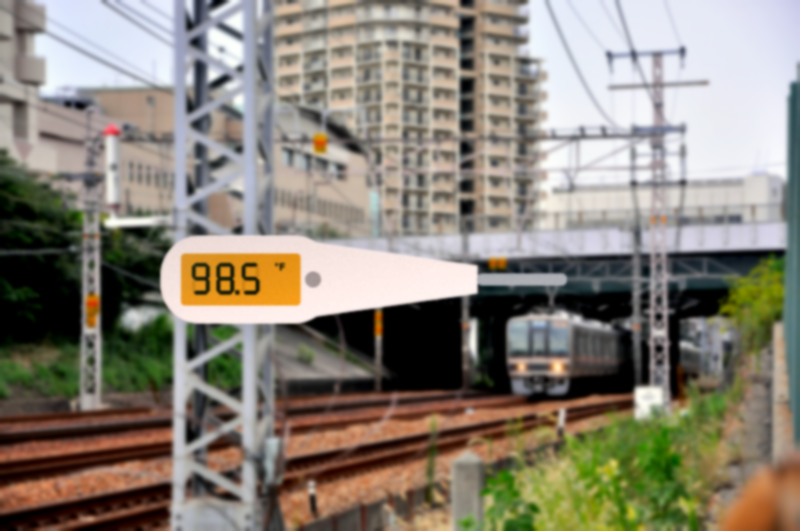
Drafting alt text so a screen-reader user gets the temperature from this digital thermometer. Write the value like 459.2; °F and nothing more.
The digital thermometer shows 98.5; °F
